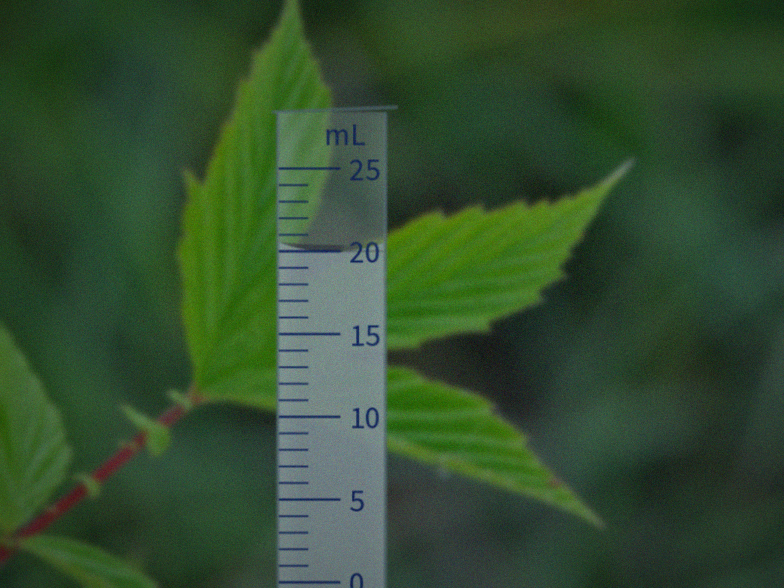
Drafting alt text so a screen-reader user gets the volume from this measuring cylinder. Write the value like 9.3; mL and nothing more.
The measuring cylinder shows 20; mL
